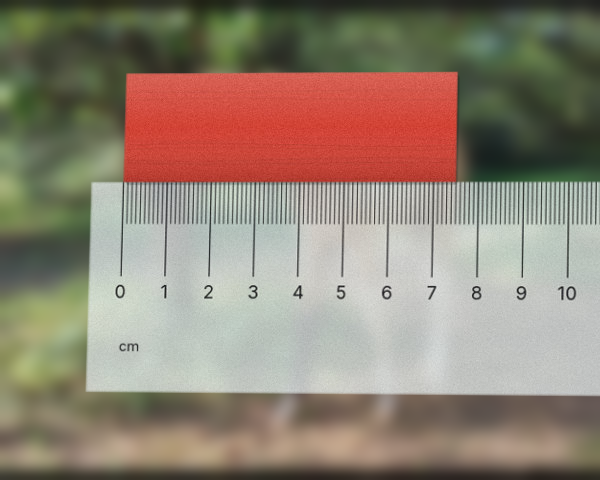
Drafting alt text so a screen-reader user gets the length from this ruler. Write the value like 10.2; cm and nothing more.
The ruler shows 7.5; cm
